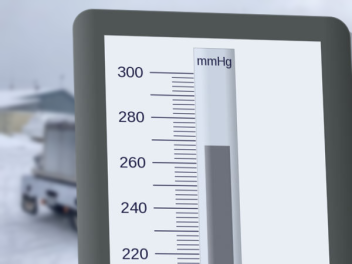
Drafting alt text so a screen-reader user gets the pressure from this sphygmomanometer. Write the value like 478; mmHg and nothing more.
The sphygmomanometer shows 268; mmHg
